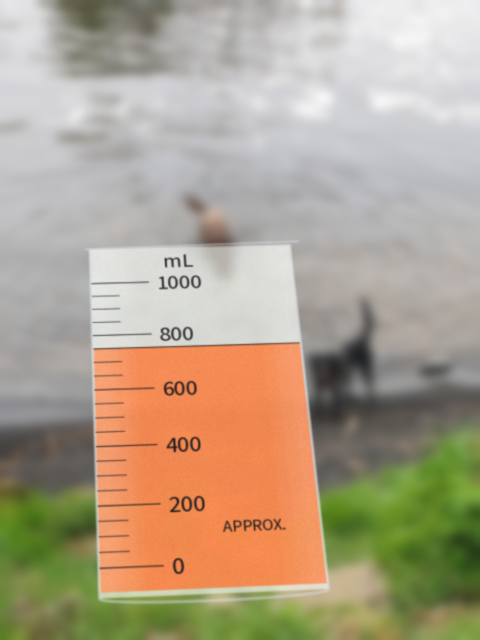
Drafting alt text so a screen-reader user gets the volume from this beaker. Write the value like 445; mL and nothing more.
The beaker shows 750; mL
